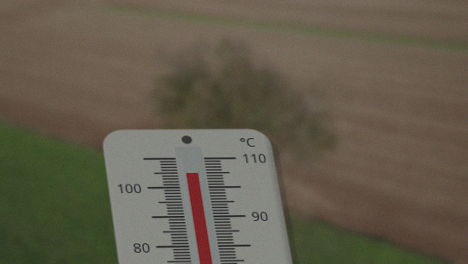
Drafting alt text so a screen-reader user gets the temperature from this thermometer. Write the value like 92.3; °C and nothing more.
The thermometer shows 105; °C
